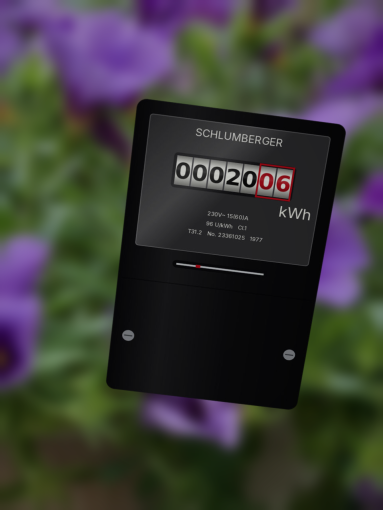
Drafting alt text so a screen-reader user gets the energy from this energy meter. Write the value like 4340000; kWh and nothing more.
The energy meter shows 20.06; kWh
